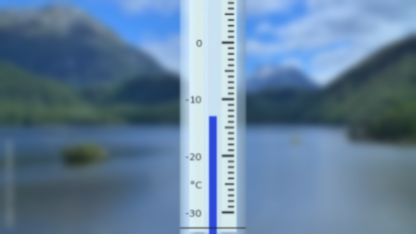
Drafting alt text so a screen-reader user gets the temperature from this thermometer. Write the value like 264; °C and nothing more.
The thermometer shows -13; °C
